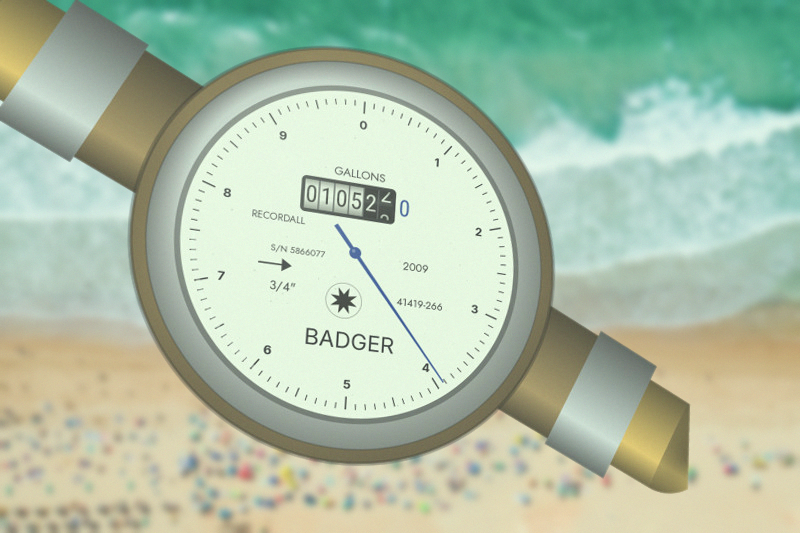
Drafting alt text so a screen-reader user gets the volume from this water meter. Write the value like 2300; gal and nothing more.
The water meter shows 105223.9; gal
